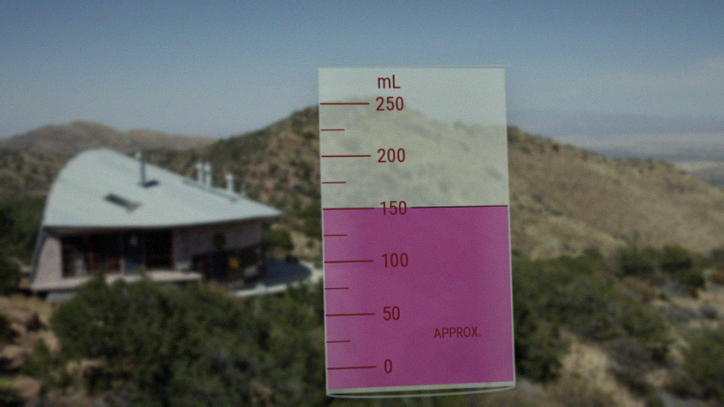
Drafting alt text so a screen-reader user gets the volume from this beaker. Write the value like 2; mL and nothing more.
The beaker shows 150; mL
